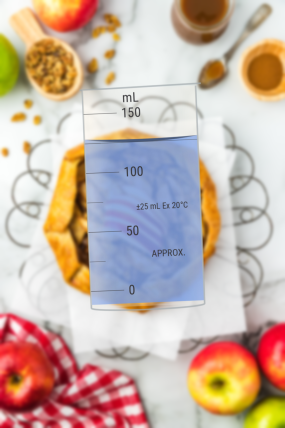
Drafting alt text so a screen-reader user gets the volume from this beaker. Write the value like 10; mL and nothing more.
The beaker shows 125; mL
